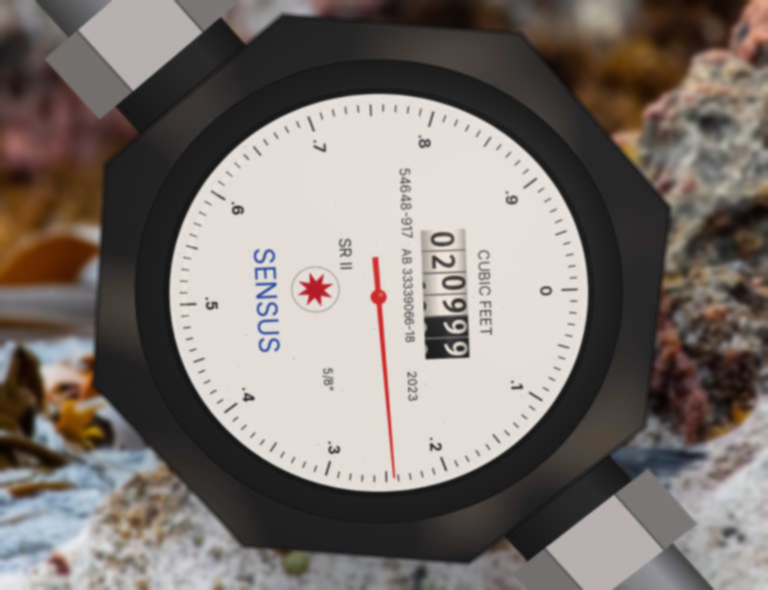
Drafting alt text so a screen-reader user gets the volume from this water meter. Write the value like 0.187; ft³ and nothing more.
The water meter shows 20999.24; ft³
